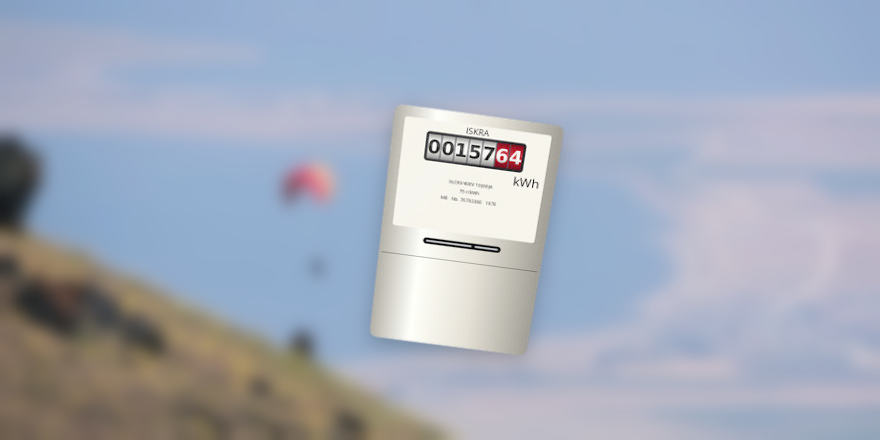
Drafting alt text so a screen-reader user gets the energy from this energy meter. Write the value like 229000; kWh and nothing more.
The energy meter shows 157.64; kWh
